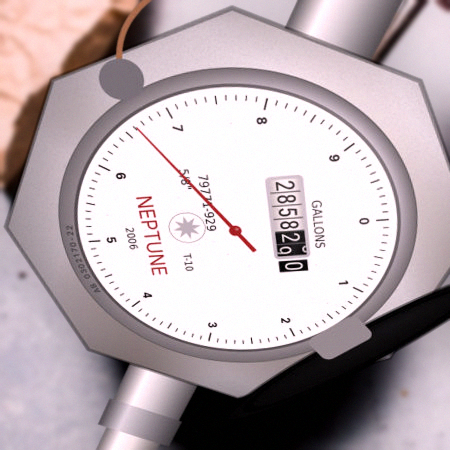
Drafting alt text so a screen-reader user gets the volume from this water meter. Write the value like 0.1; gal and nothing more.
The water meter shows 2858286.6; gal
